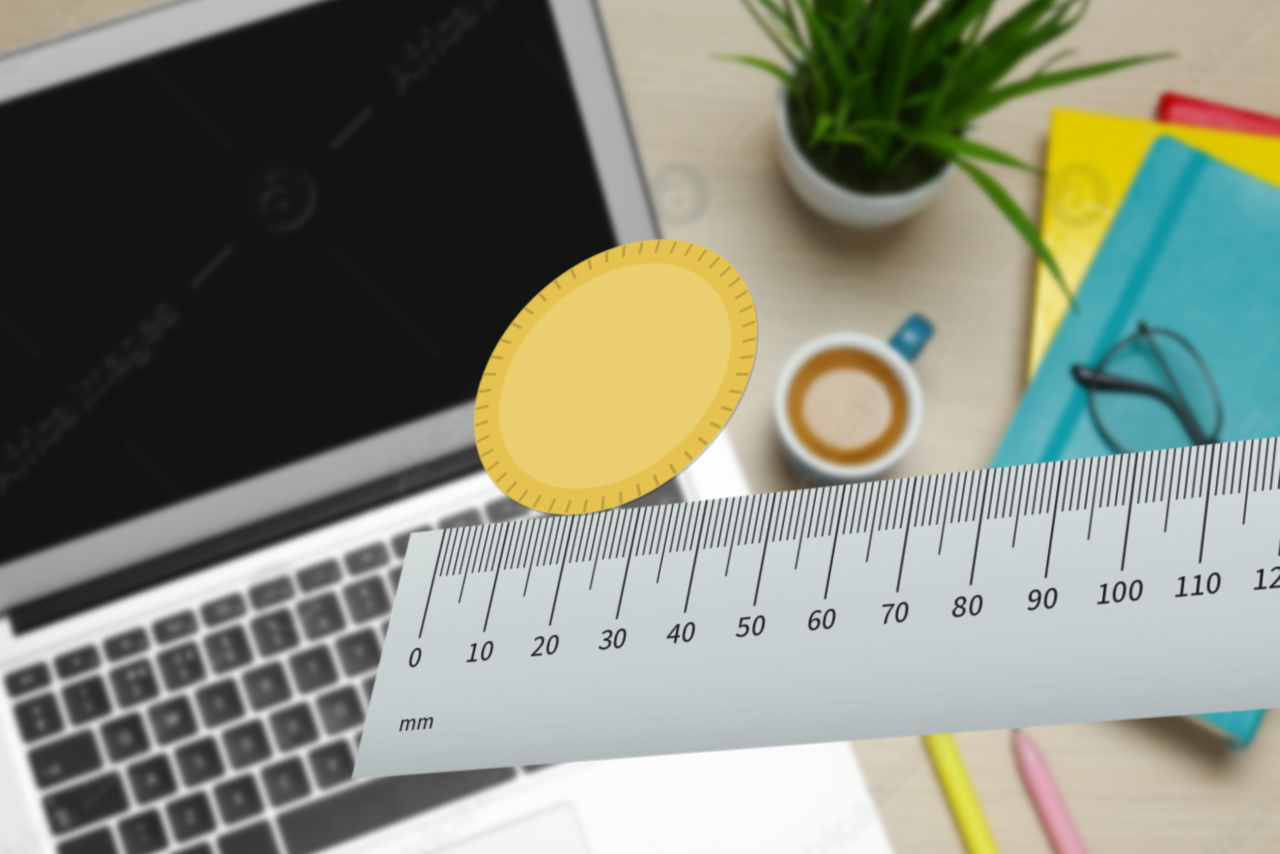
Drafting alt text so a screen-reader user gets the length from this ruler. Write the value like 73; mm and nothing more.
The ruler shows 43; mm
